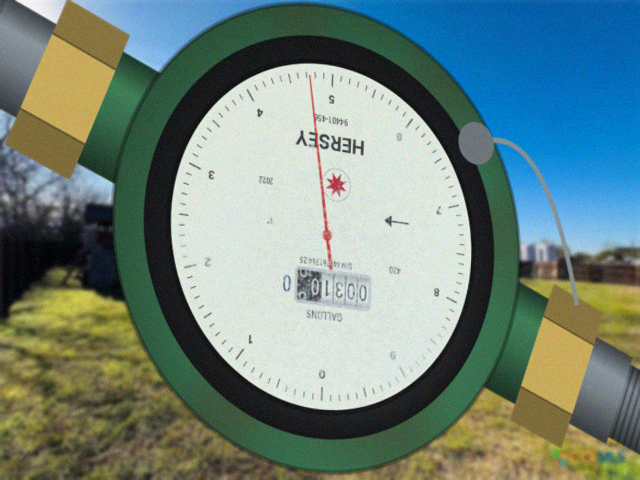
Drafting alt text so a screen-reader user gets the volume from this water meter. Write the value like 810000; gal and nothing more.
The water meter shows 31084.7; gal
